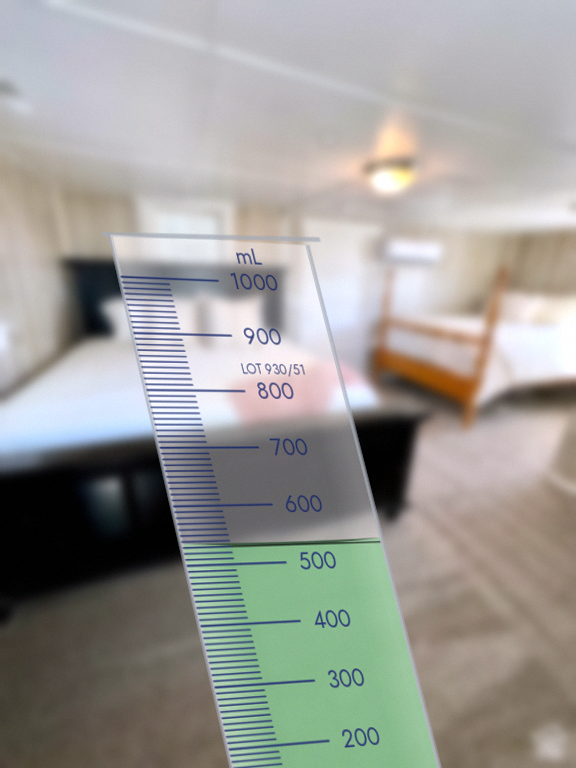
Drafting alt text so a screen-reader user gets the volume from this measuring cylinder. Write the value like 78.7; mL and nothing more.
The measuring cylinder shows 530; mL
